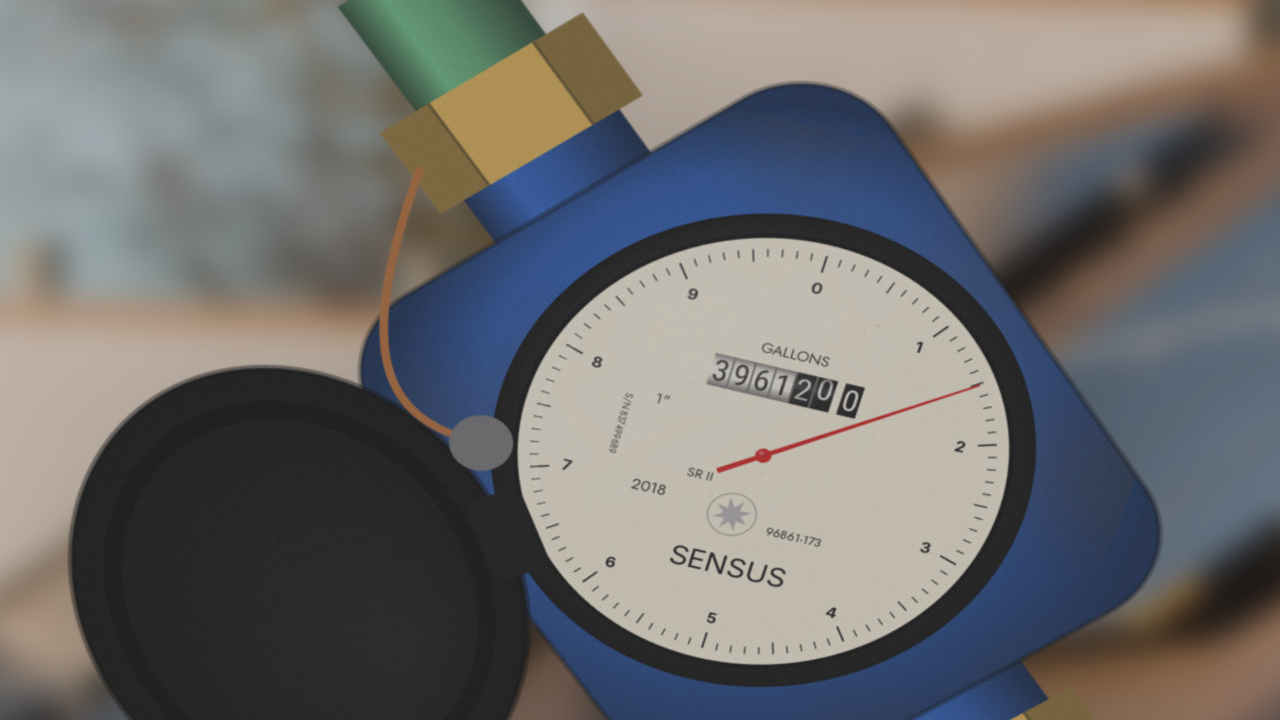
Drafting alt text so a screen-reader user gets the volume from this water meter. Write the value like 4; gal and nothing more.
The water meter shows 3961201.5; gal
